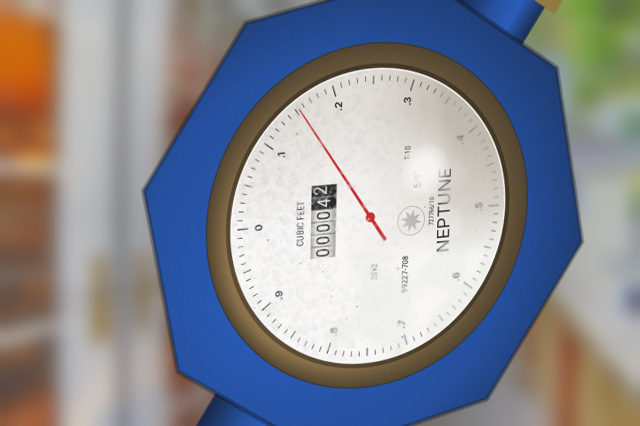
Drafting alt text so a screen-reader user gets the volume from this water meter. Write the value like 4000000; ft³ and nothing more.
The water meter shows 42.15; ft³
